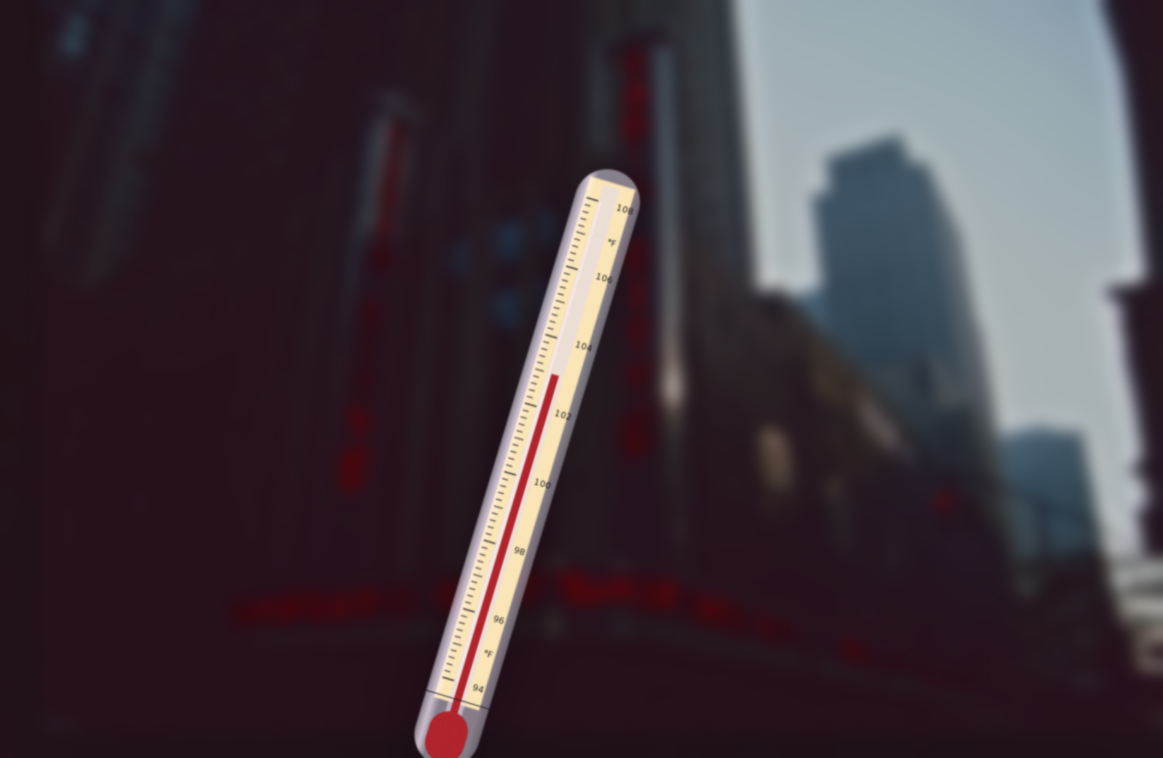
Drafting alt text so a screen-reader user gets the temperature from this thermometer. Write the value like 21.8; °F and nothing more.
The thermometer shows 103; °F
